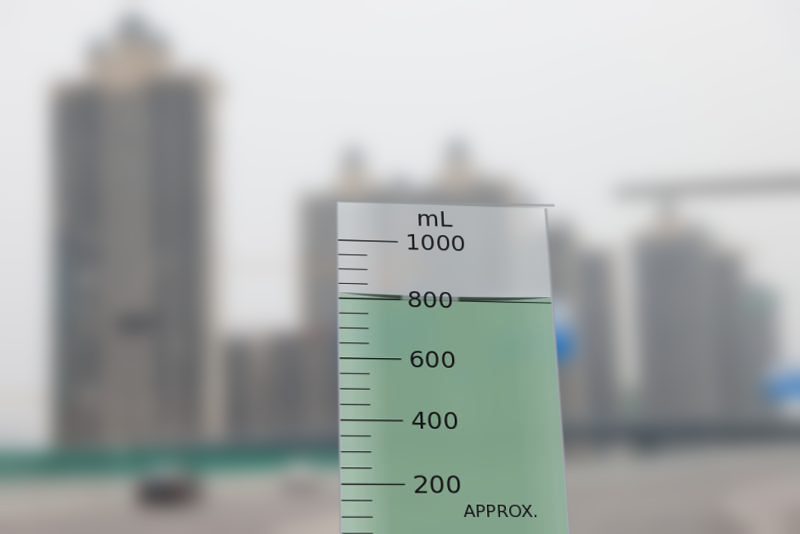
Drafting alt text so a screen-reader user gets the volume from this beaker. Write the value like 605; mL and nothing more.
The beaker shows 800; mL
